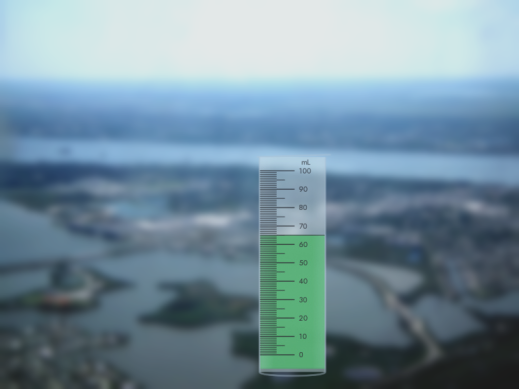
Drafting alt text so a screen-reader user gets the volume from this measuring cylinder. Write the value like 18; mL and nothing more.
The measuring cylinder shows 65; mL
